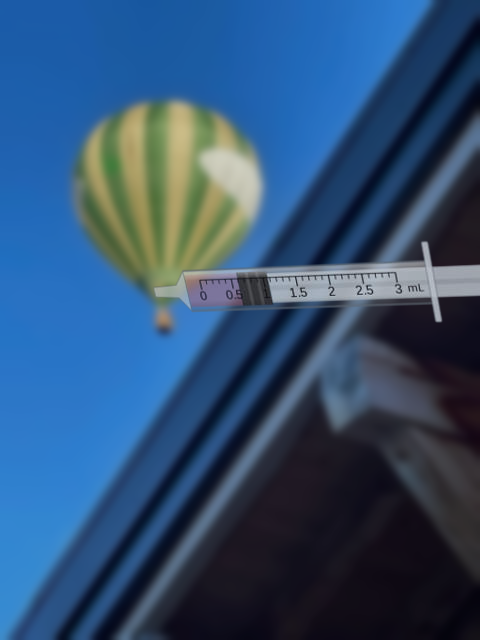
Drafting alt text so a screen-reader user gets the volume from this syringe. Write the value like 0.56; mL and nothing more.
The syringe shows 0.6; mL
